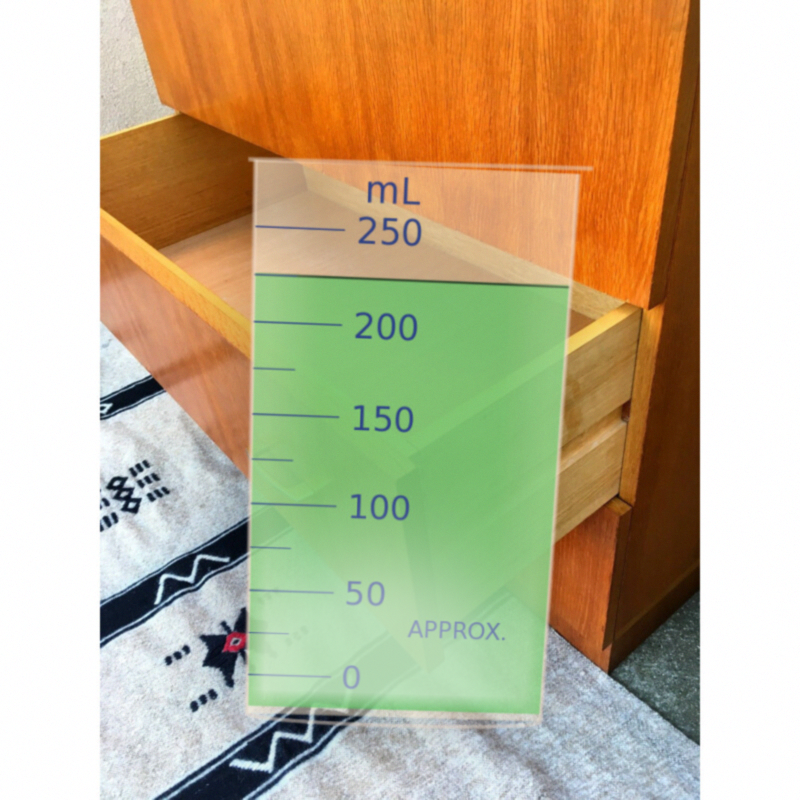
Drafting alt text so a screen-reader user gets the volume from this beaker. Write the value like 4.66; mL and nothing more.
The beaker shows 225; mL
